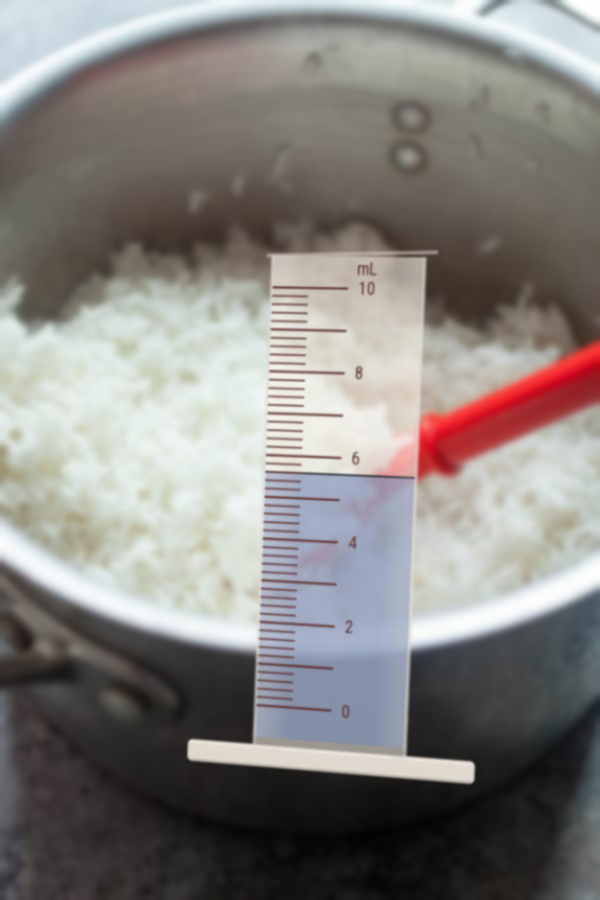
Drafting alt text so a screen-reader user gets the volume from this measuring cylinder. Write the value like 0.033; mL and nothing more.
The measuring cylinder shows 5.6; mL
